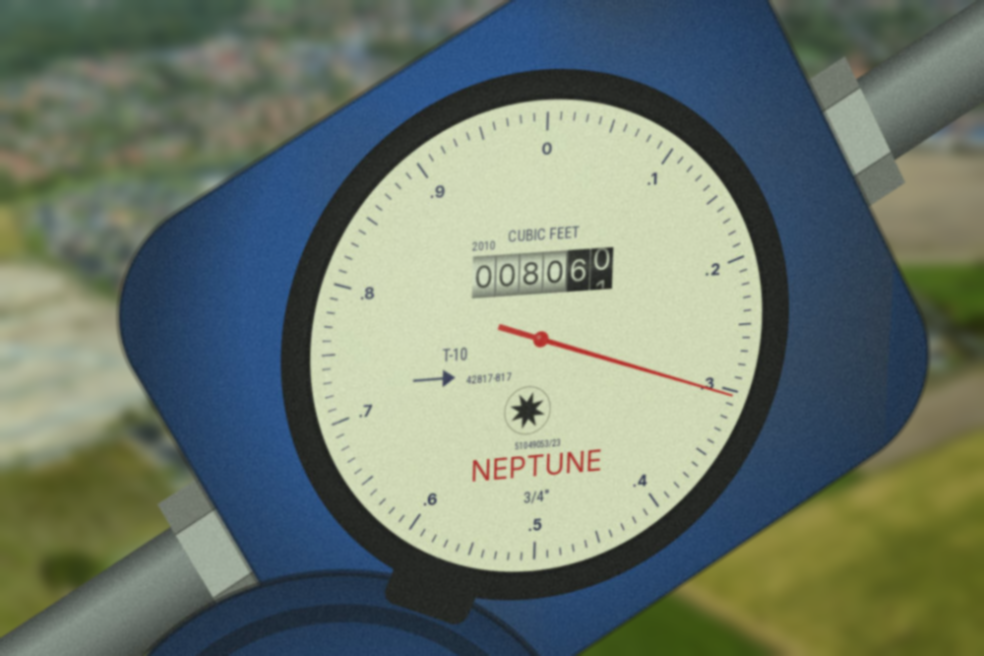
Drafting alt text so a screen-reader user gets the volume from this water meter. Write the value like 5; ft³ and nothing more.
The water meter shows 8060.30; ft³
